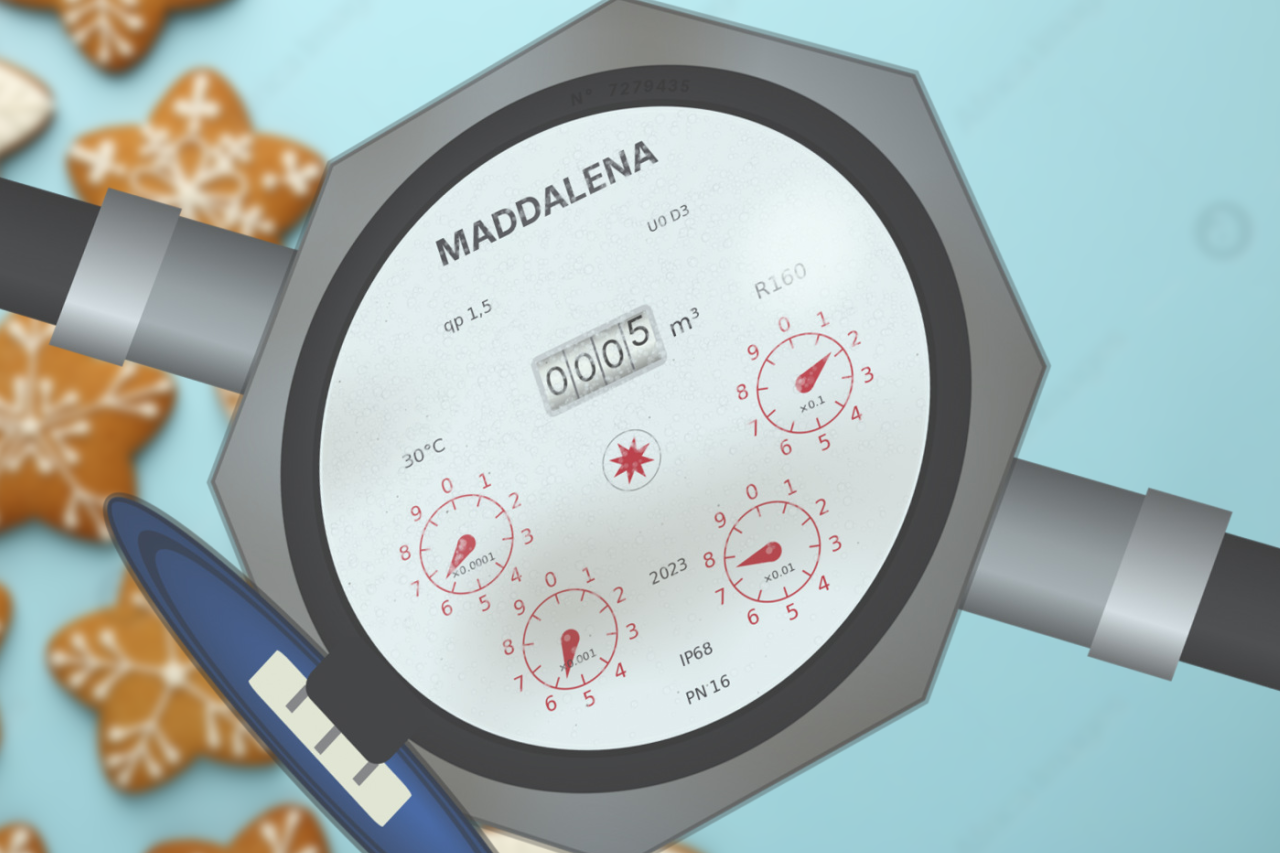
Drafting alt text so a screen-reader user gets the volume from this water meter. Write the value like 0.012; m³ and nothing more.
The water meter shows 5.1756; m³
